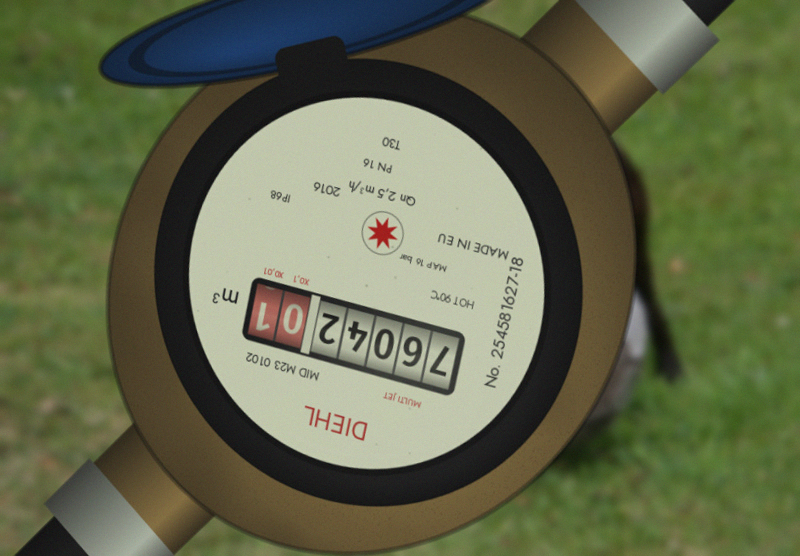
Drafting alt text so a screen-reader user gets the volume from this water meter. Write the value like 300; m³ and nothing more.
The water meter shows 76042.01; m³
